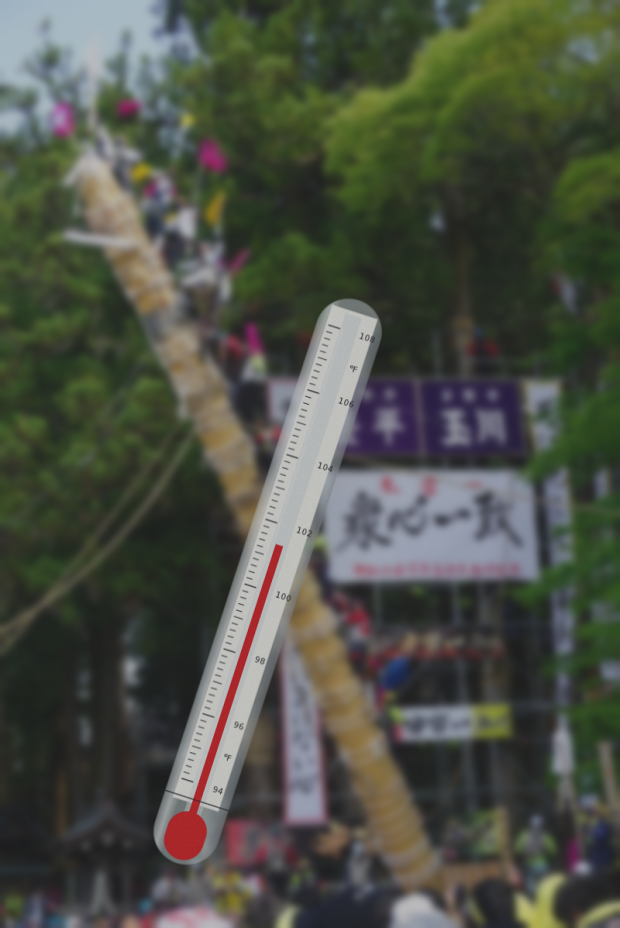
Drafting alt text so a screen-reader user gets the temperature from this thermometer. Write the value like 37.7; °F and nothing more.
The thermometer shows 101.4; °F
